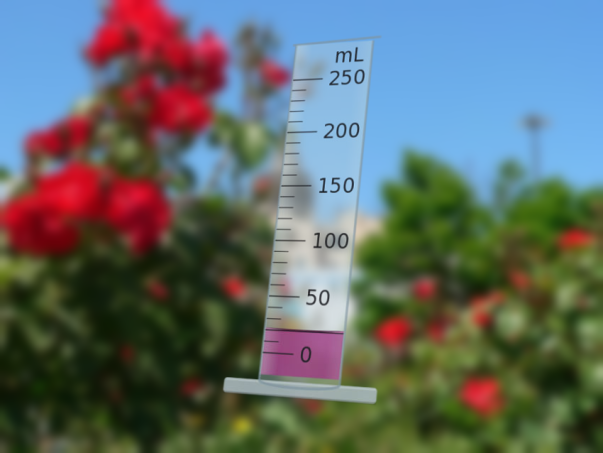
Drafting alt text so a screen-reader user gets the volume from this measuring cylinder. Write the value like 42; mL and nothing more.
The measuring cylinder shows 20; mL
